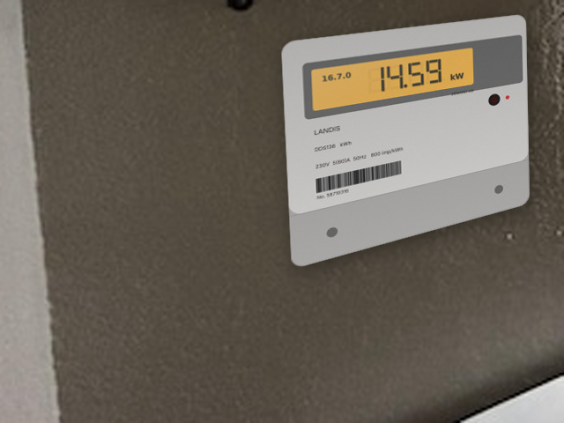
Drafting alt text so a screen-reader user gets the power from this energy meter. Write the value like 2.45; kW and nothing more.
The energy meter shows 14.59; kW
